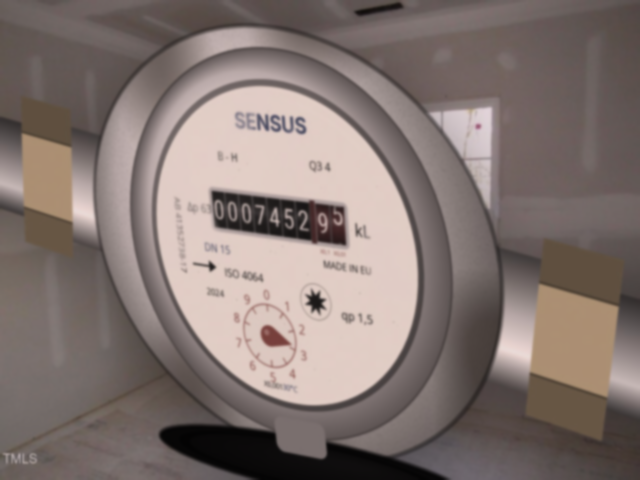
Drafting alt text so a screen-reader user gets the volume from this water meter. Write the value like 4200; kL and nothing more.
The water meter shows 7452.952; kL
